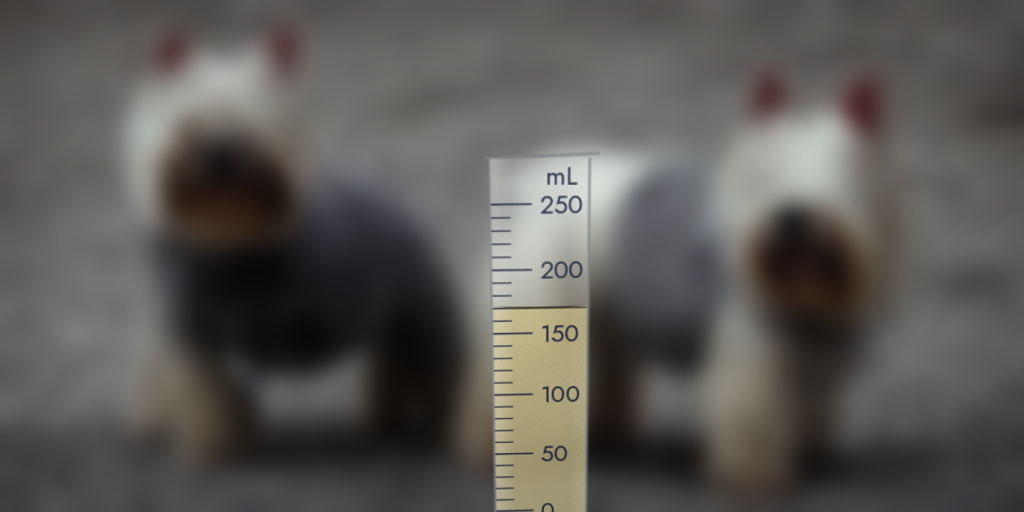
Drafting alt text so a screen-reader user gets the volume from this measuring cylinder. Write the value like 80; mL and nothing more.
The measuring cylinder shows 170; mL
